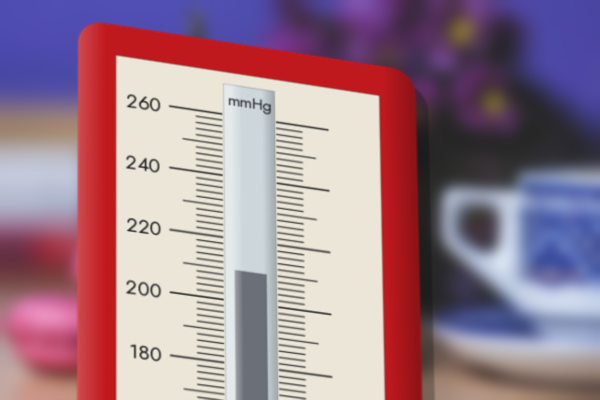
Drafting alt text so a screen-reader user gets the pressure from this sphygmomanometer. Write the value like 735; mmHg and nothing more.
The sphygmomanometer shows 210; mmHg
